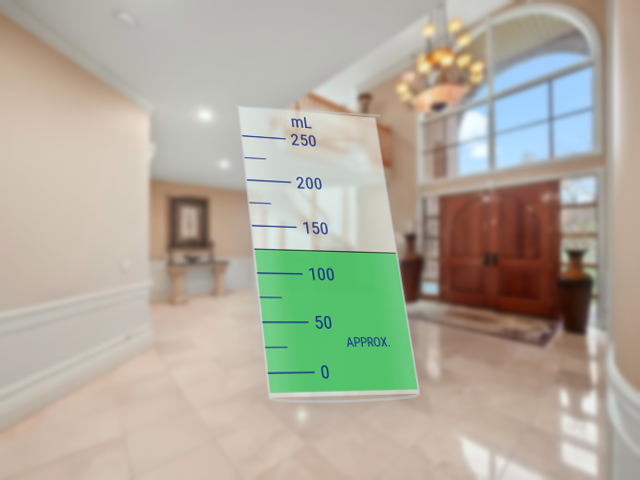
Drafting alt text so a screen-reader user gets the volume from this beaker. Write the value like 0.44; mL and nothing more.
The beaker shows 125; mL
